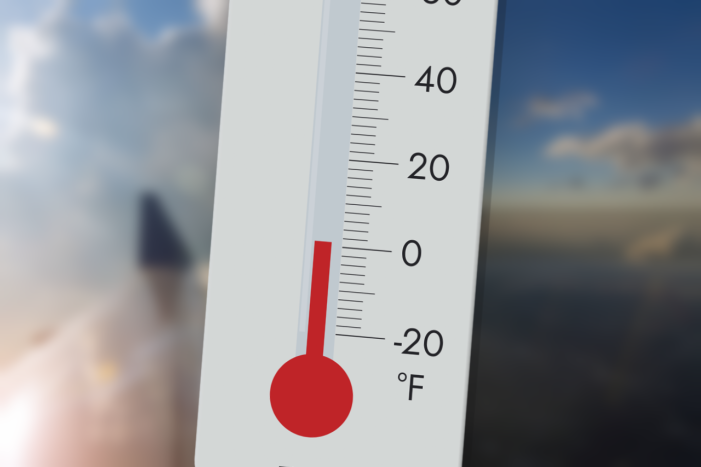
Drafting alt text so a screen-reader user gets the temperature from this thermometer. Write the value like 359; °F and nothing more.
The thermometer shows 1; °F
